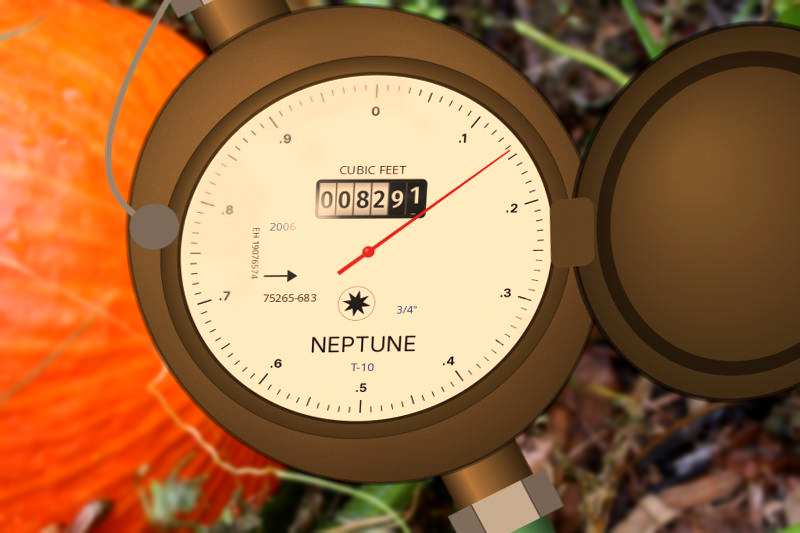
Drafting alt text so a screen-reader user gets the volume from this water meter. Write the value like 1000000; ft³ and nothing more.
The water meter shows 8291.14; ft³
